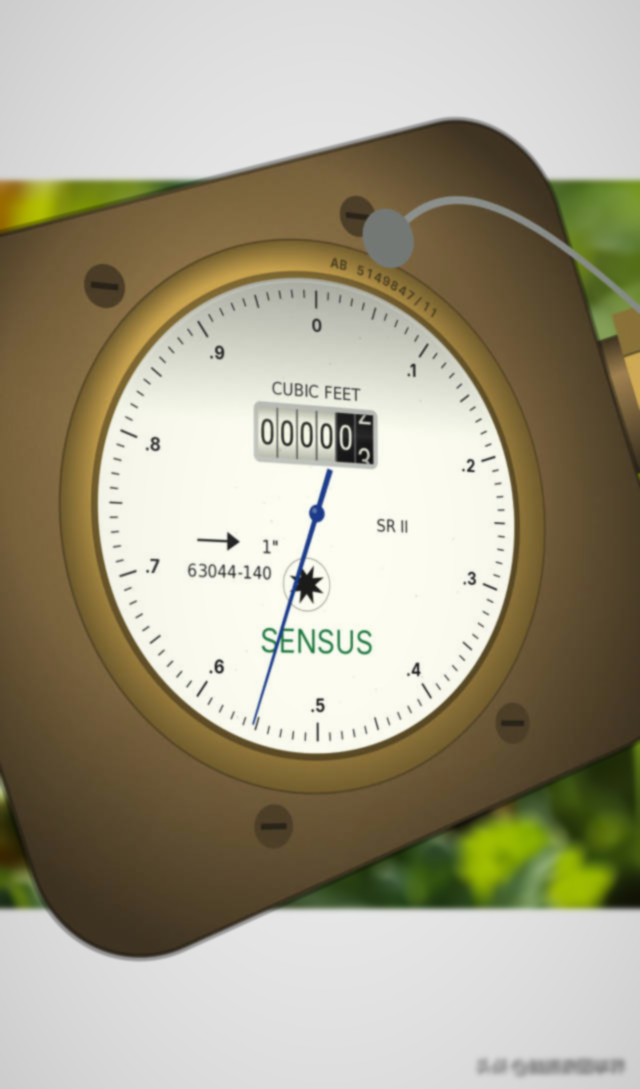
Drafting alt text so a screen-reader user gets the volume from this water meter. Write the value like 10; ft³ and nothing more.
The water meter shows 2.55; ft³
